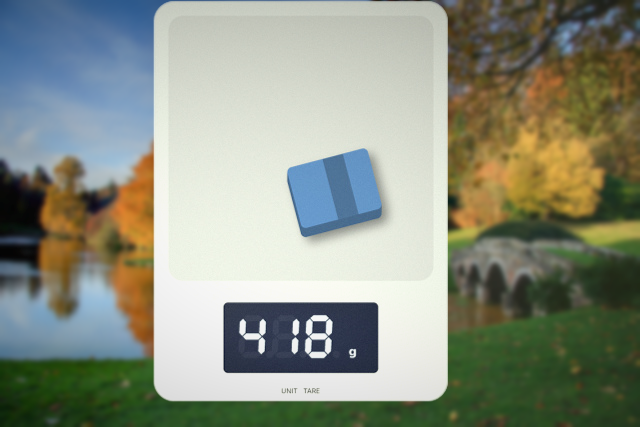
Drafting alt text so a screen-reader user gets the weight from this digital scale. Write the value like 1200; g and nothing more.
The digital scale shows 418; g
